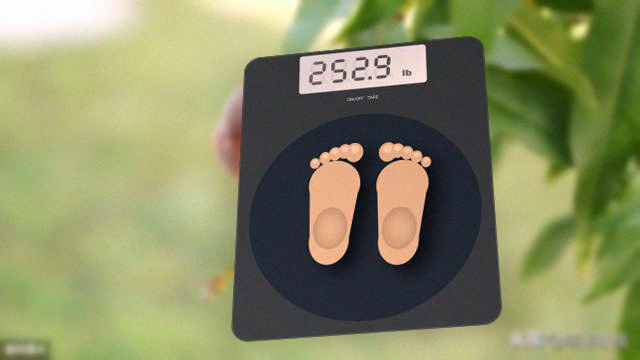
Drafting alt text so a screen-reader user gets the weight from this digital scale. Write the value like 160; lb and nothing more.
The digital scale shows 252.9; lb
